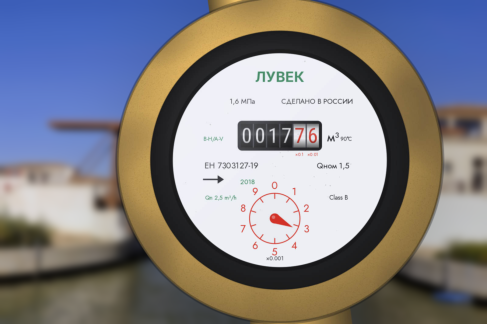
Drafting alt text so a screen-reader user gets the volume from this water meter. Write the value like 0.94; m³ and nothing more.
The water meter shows 17.763; m³
